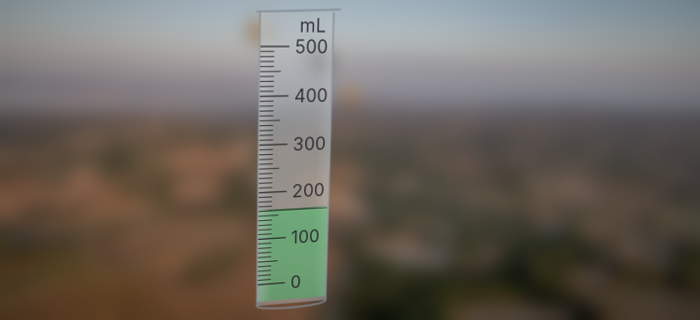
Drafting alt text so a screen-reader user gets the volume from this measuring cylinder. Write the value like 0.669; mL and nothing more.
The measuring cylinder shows 160; mL
